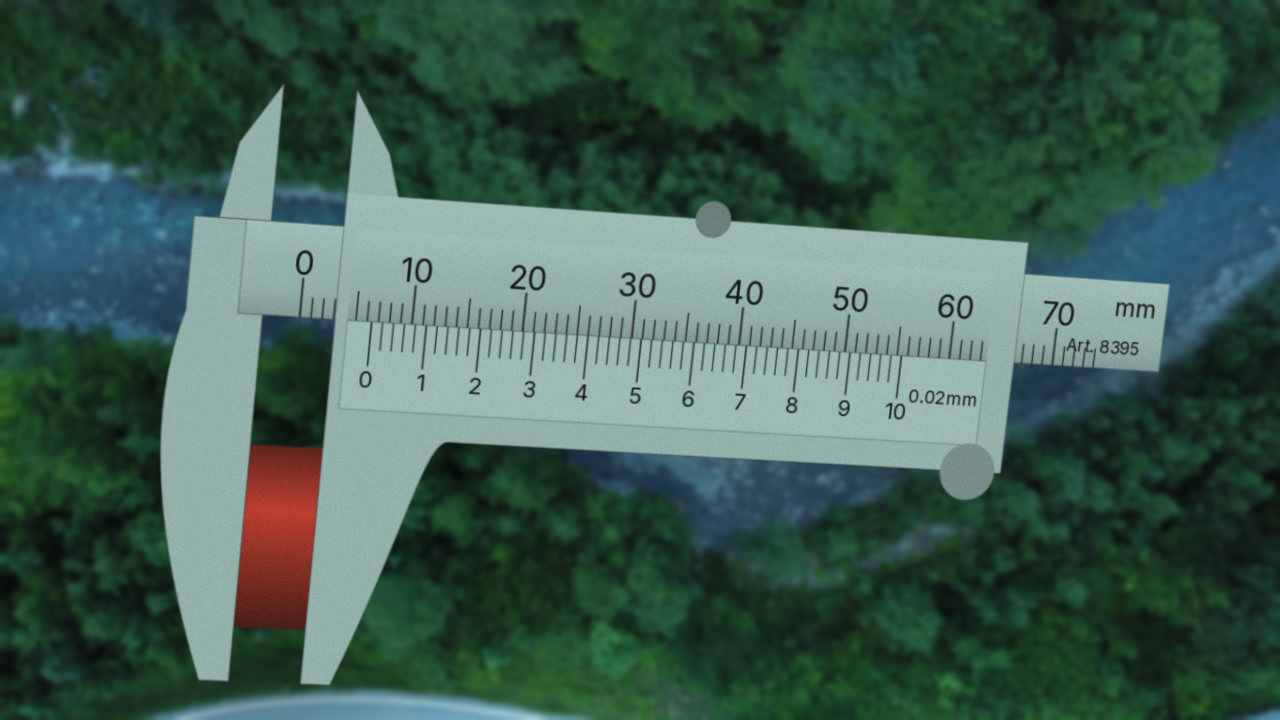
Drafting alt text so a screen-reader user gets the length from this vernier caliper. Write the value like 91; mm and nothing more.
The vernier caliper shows 6.4; mm
